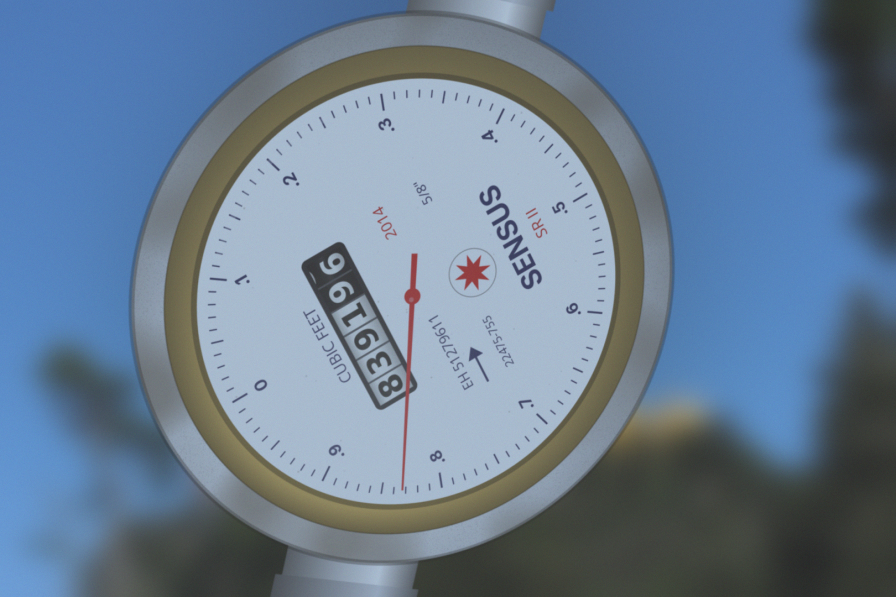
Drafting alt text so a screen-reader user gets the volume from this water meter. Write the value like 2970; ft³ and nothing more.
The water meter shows 839195.83; ft³
